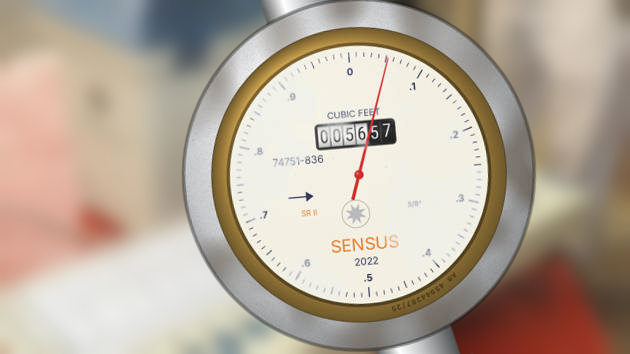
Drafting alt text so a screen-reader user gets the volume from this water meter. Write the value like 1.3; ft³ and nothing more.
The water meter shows 5657.05; ft³
